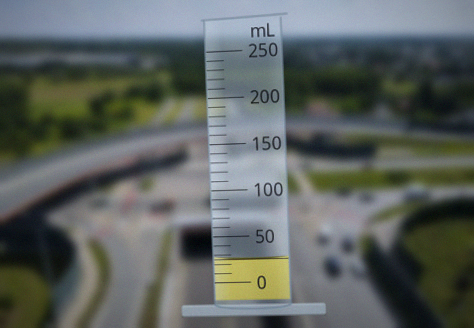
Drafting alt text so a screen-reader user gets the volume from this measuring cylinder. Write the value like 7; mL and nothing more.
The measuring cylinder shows 25; mL
